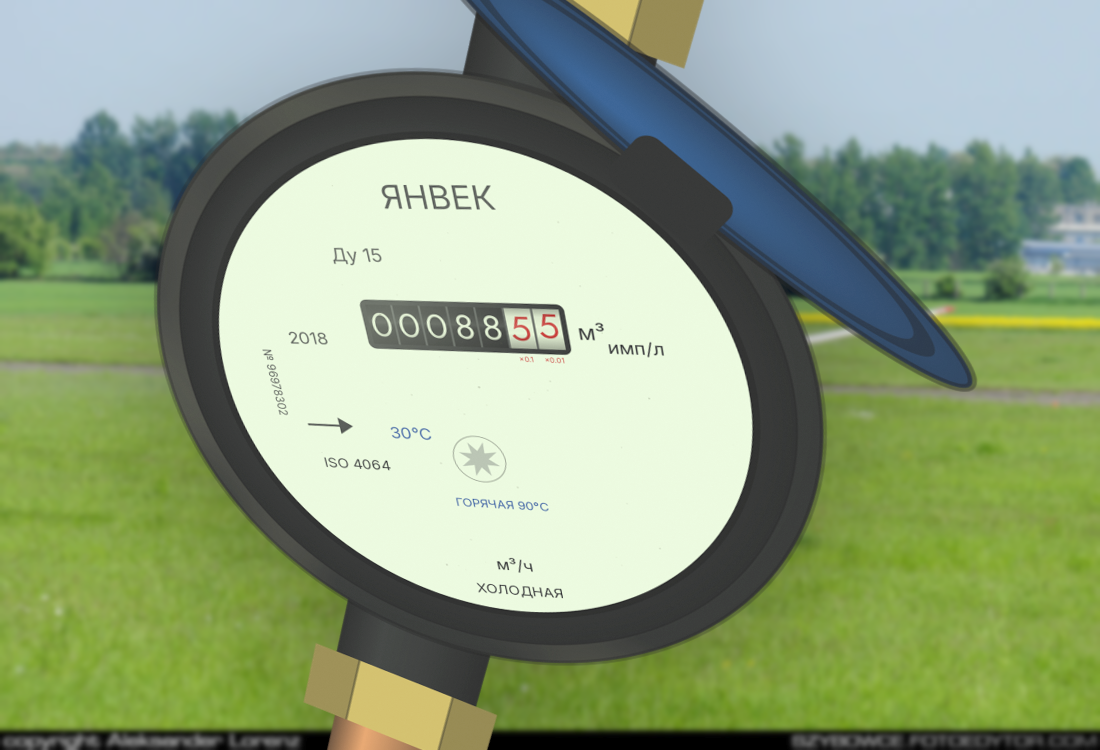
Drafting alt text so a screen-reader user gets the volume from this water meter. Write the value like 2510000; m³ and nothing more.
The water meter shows 88.55; m³
